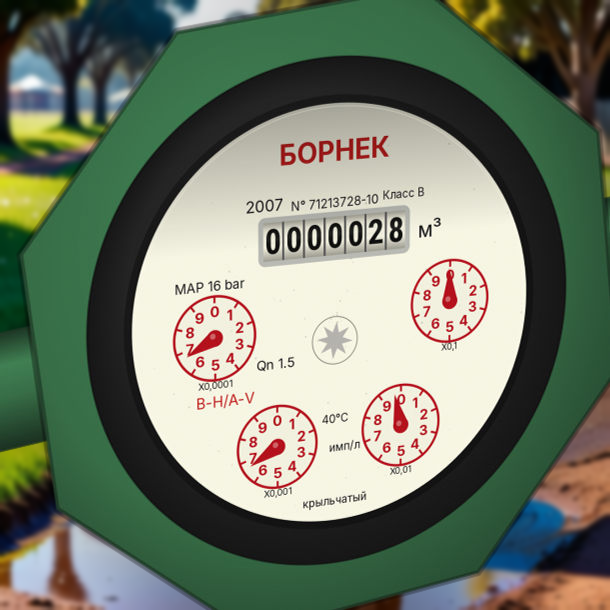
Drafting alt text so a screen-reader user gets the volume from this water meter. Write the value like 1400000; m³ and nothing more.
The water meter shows 27.9966; m³
